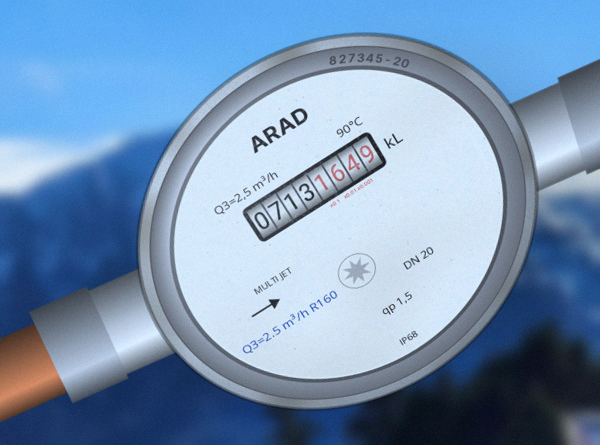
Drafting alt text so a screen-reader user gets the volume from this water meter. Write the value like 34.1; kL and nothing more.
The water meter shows 713.1649; kL
